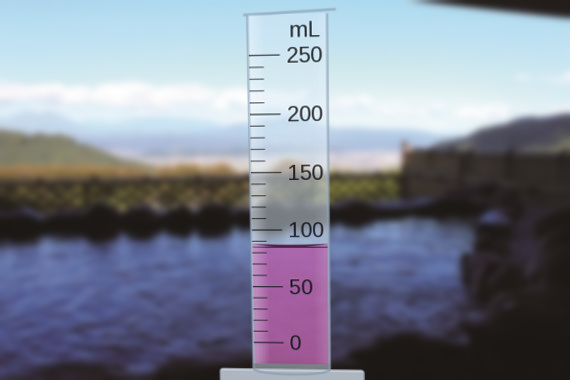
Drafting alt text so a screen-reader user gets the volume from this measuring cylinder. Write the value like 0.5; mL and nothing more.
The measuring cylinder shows 85; mL
